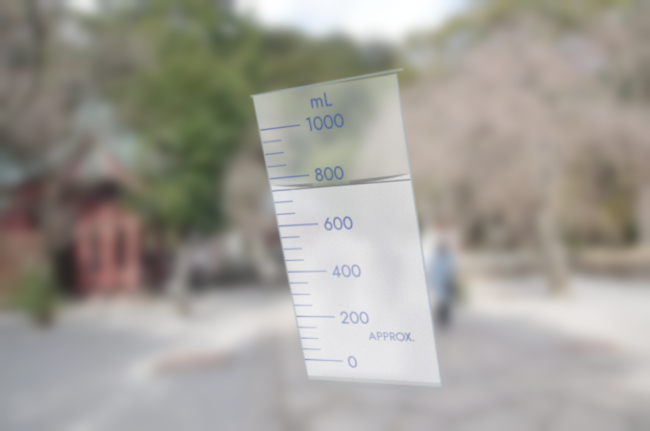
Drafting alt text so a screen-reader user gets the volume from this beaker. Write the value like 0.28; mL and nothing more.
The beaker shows 750; mL
